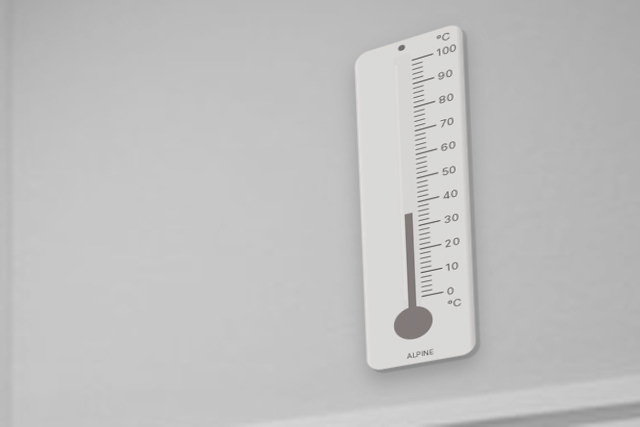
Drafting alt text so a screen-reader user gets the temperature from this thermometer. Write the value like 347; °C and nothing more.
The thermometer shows 36; °C
